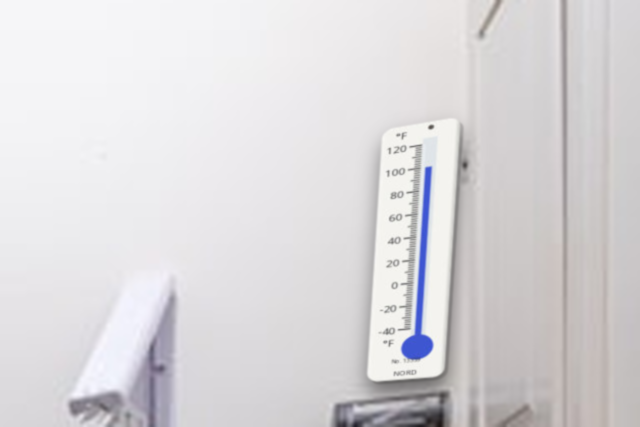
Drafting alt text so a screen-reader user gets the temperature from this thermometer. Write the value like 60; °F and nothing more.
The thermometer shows 100; °F
